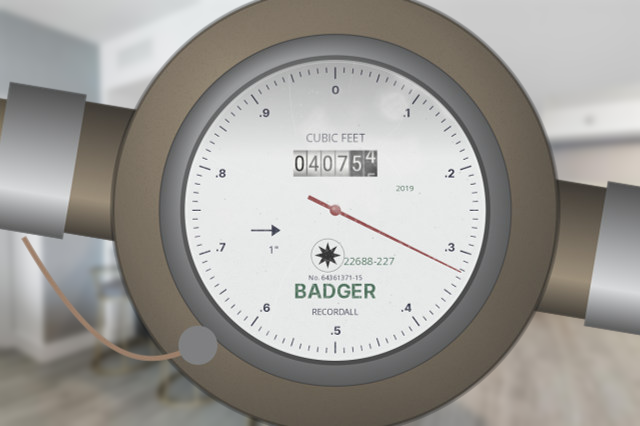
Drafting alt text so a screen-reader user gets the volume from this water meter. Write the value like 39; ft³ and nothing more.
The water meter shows 40754.32; ft³
